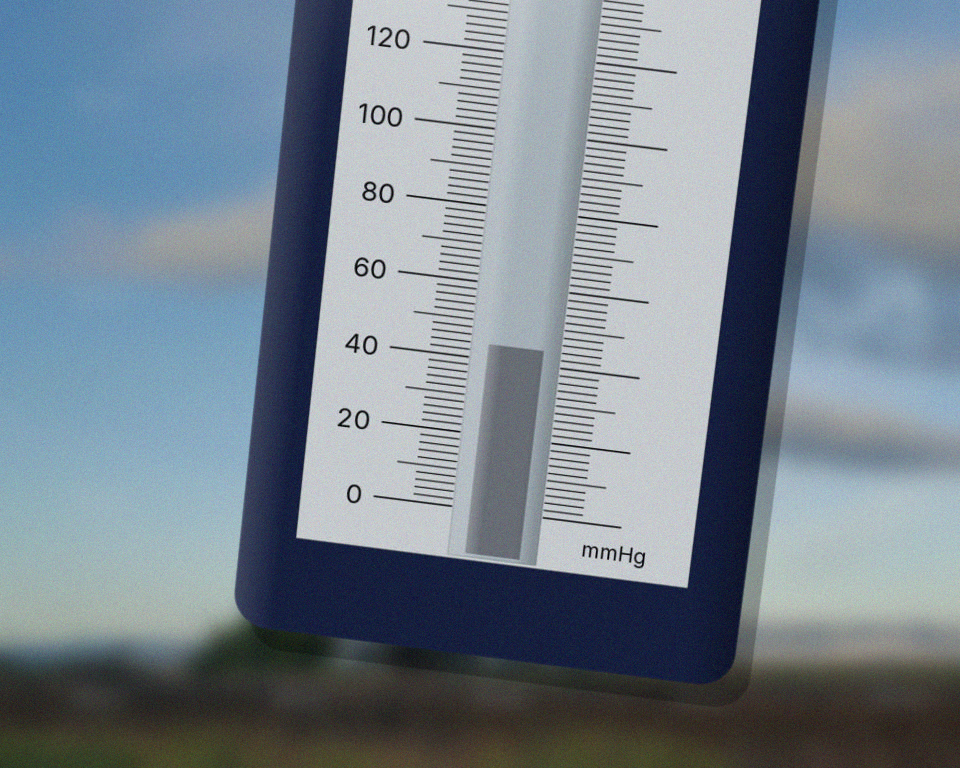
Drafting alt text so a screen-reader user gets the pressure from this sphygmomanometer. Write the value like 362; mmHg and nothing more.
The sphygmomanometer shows 44; mmHg
